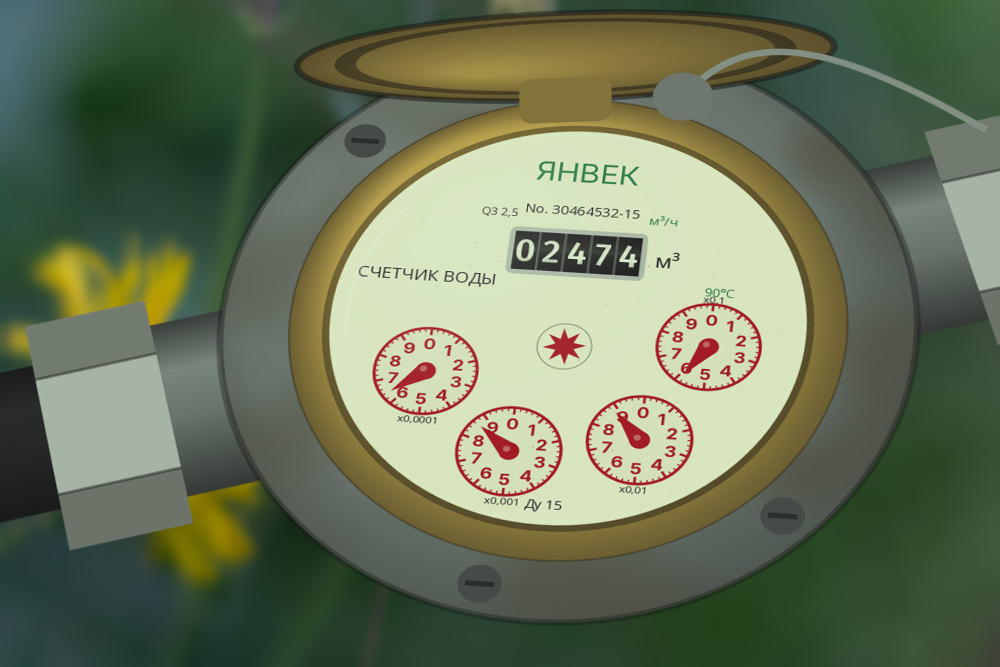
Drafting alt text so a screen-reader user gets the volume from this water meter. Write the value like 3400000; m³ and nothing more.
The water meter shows 2474.5886; m³
